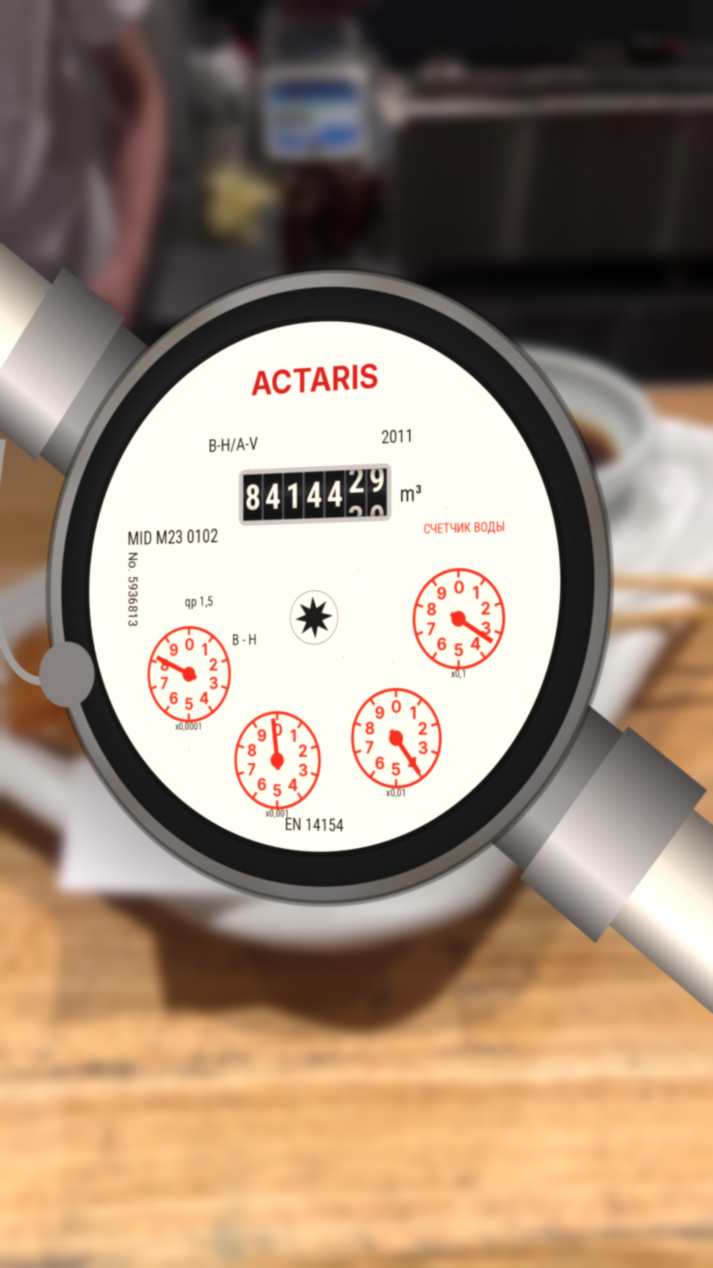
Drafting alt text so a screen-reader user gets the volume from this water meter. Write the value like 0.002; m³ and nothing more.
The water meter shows 8414429.3398; m³
